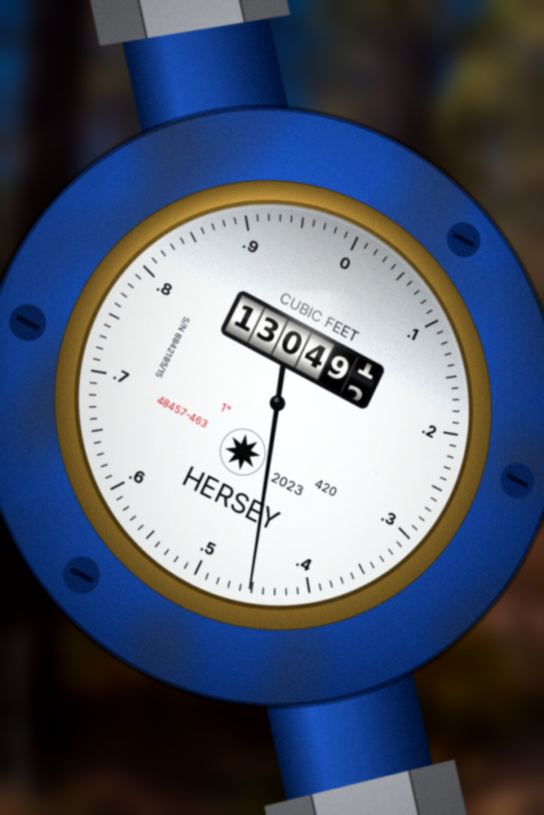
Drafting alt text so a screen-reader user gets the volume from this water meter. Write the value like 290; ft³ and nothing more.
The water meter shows 130491.45; ft³
